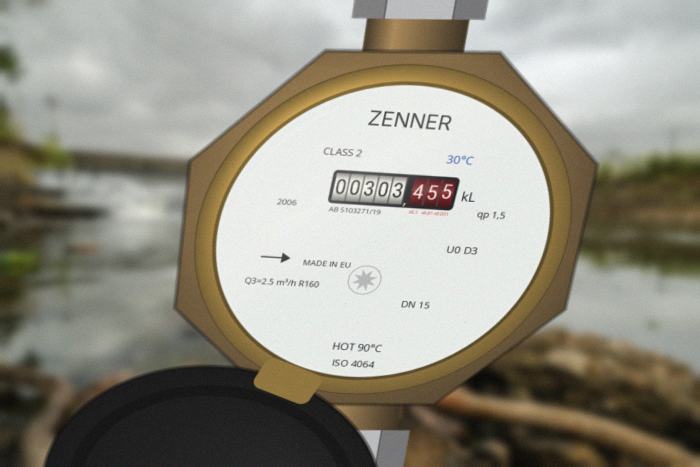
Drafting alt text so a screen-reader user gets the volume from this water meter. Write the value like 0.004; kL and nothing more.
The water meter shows 303.455; kL
